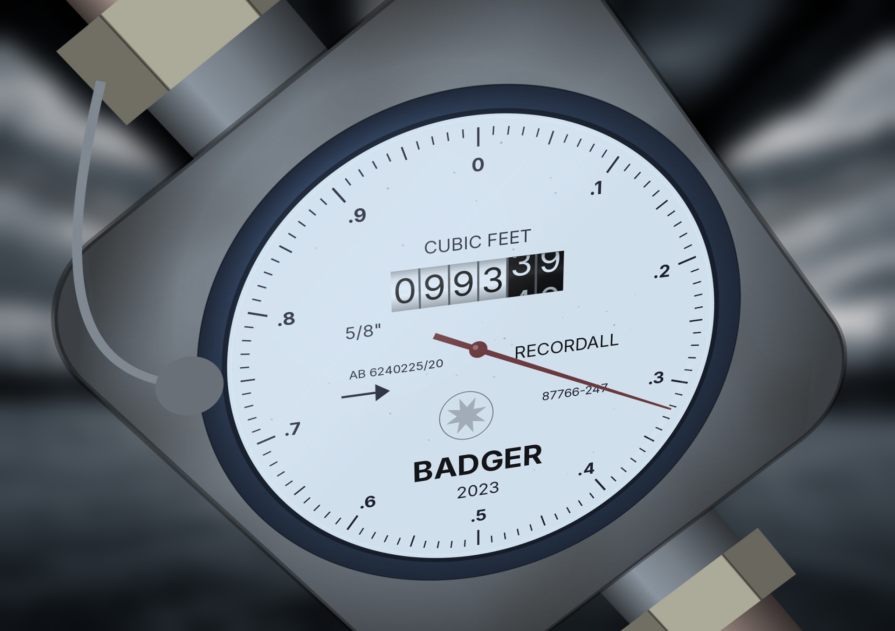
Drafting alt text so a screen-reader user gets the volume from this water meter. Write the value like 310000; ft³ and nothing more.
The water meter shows 99339.32; ft³
